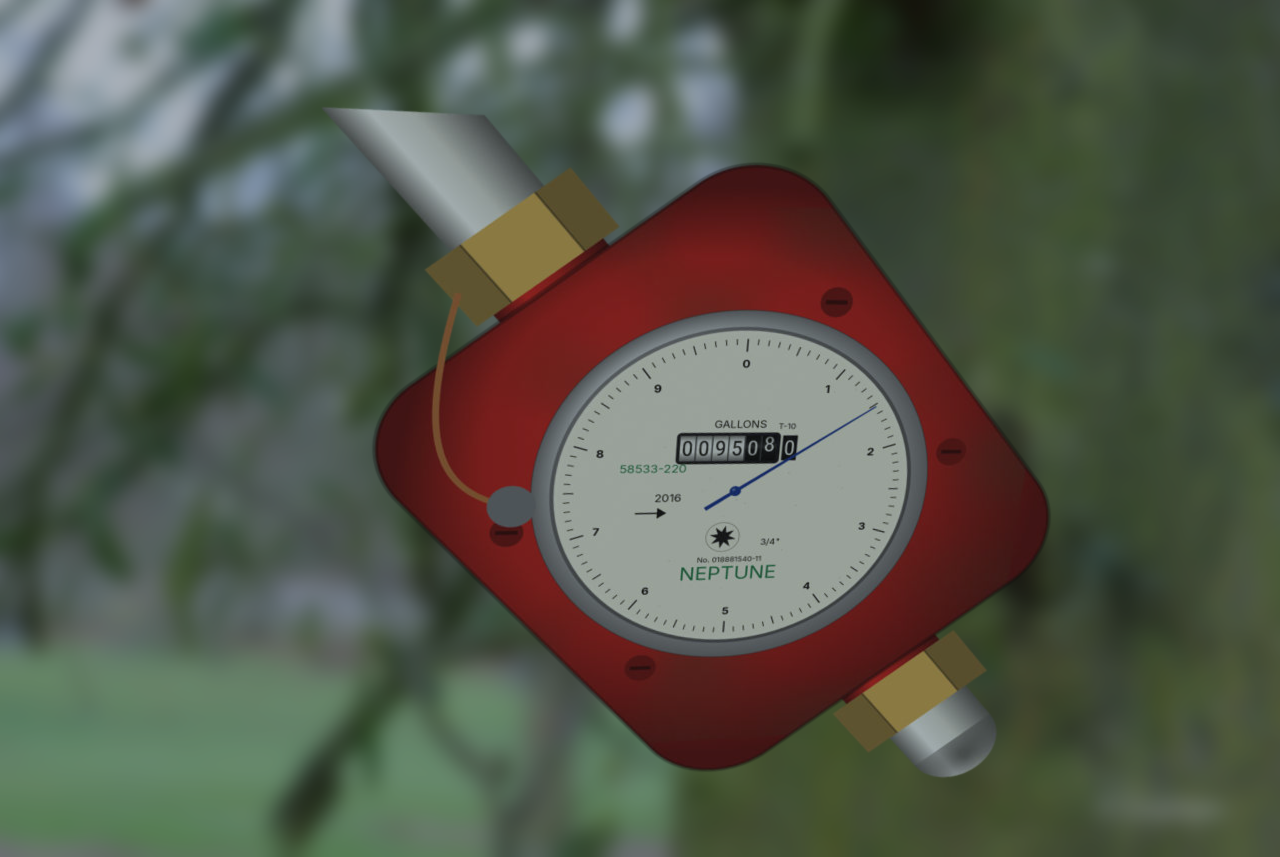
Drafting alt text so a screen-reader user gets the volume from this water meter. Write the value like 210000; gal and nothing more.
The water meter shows 95081.5; gal
